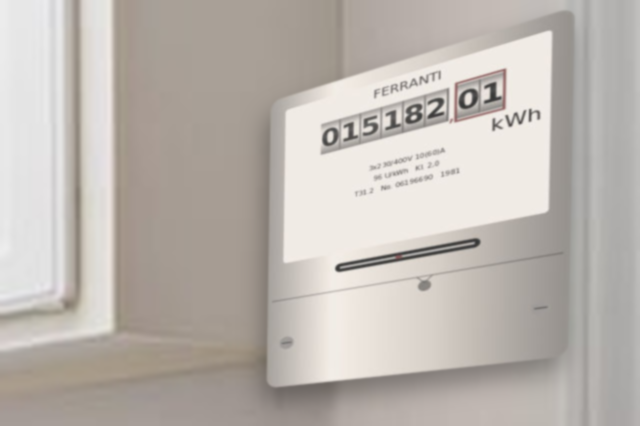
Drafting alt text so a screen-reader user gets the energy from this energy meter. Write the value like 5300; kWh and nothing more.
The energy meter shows 15182.01; kWh
